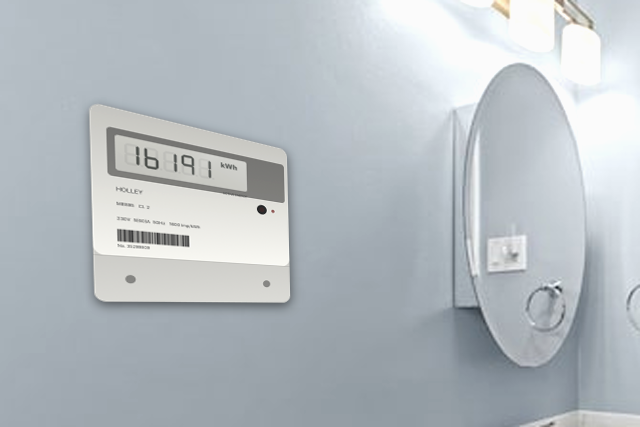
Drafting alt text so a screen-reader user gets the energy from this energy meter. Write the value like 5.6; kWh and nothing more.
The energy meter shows 16191; kWh
